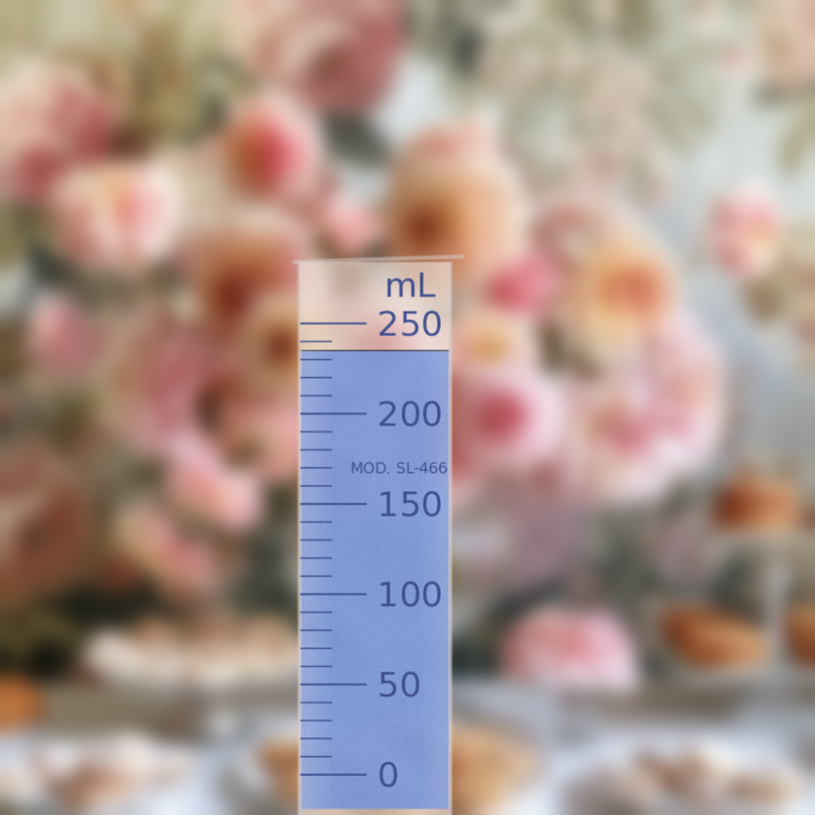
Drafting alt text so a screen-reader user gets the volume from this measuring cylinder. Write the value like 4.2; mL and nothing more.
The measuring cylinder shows 235; mL
